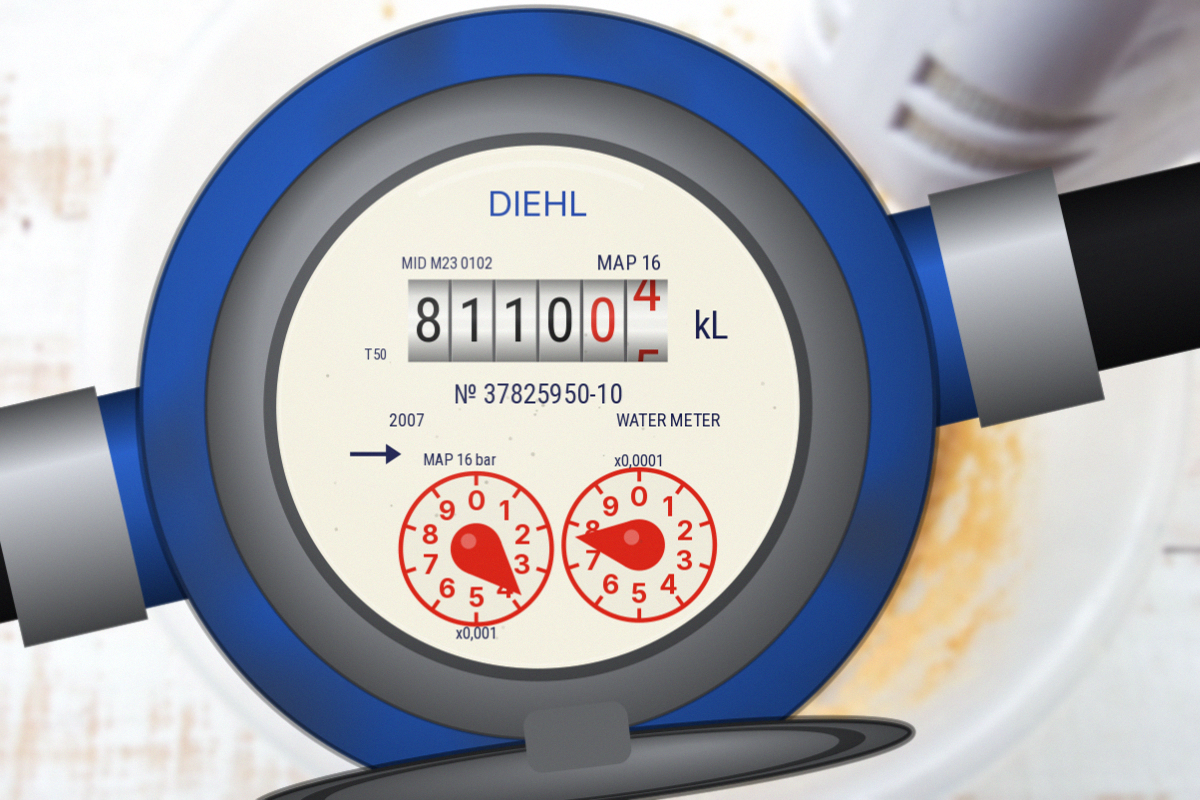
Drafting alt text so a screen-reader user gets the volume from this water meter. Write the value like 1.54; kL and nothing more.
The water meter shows 8110.0437; kL
